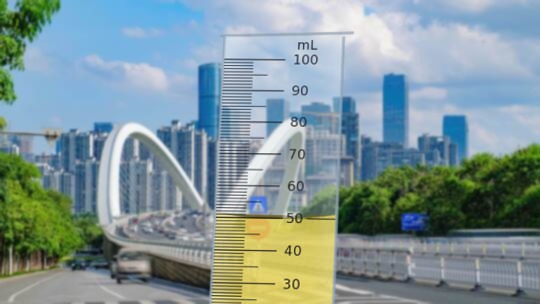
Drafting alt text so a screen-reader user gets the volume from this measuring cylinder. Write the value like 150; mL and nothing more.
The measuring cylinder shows 50; mL
